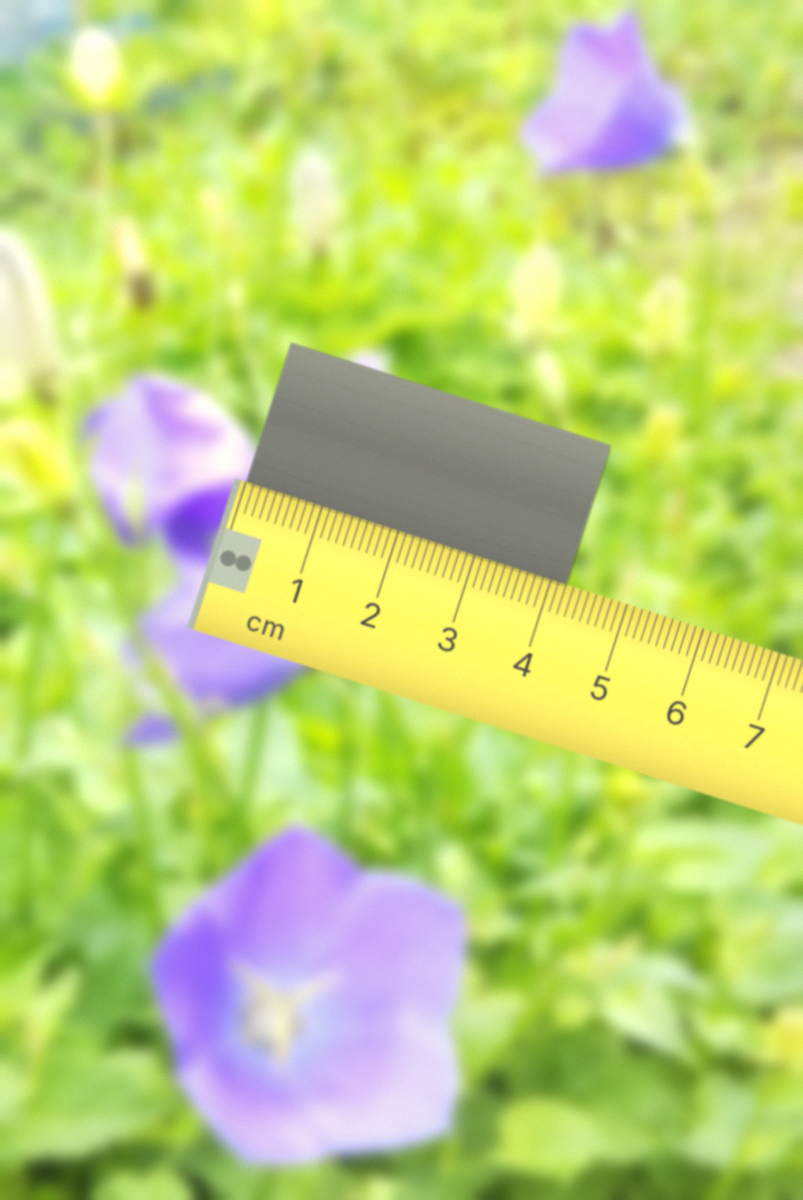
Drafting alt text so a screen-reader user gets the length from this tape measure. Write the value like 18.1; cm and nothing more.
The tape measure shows 4.2; cm
